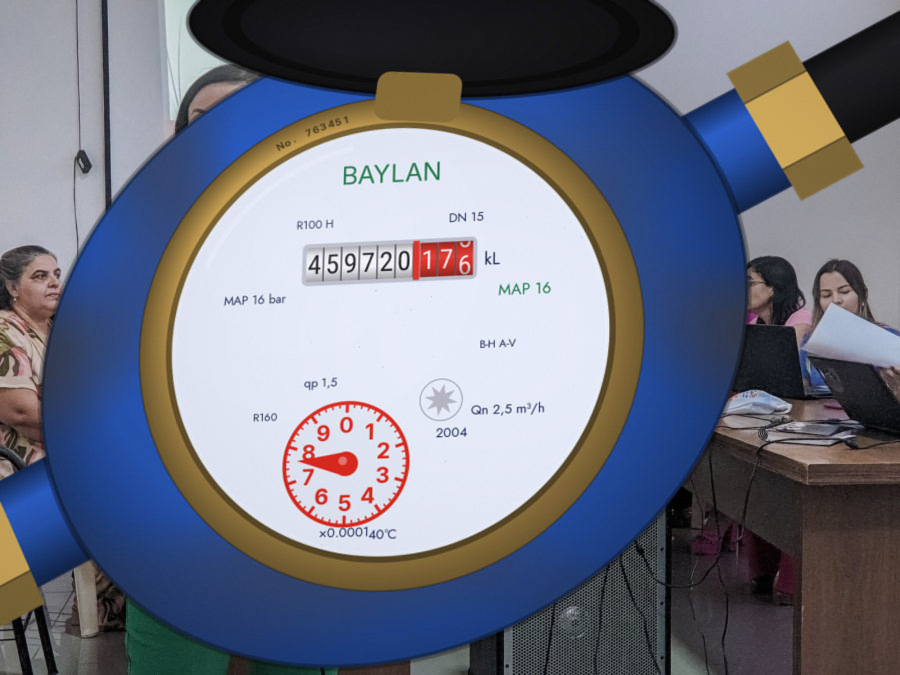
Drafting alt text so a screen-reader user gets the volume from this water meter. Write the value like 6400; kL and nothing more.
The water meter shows 459720.1757; kL
